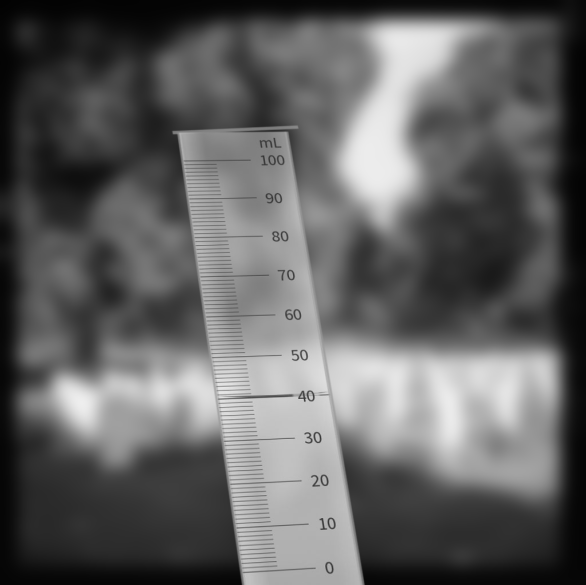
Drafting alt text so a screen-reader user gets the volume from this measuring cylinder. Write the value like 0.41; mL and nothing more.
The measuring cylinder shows 40; mL
